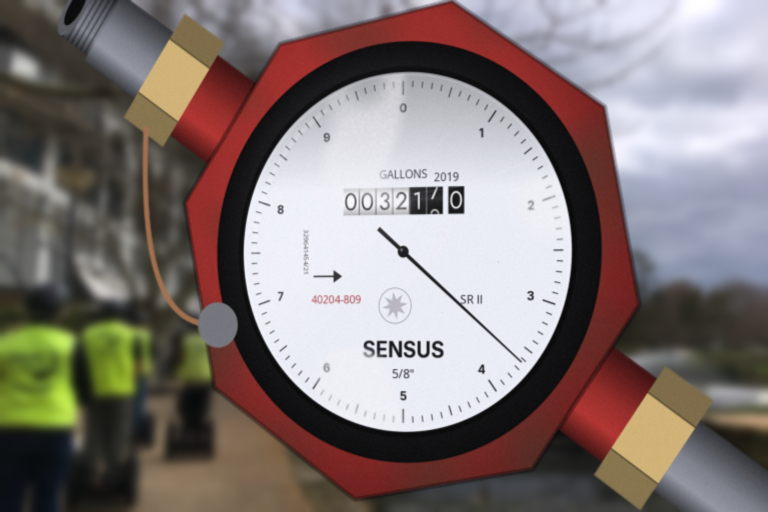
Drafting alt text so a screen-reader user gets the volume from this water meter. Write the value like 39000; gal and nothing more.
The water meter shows 32173.6; gal
